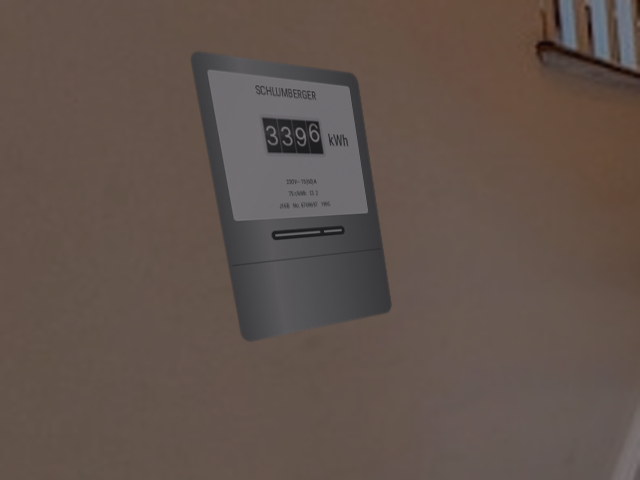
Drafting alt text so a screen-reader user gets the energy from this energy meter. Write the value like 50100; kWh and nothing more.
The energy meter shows 3396; kWh
